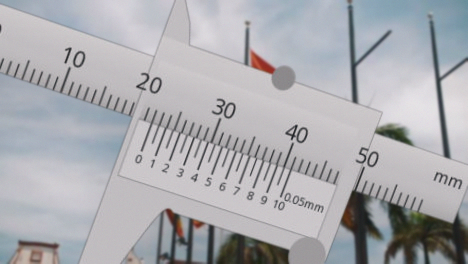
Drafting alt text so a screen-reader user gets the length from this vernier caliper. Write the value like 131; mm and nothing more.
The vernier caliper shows 22.0; mm
